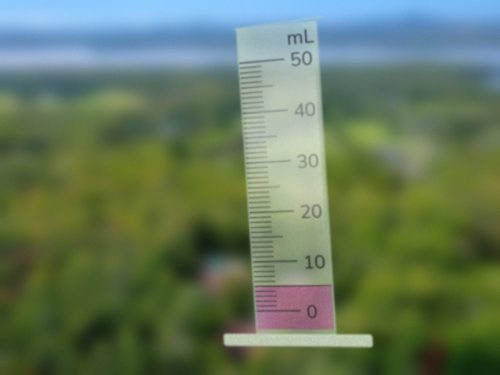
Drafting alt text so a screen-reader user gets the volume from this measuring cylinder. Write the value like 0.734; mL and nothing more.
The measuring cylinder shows 5; mL
